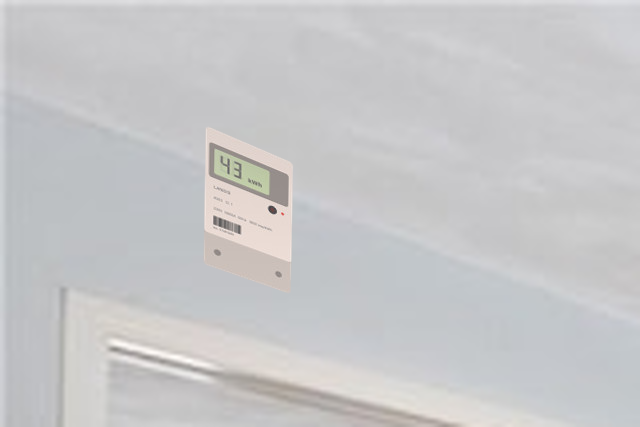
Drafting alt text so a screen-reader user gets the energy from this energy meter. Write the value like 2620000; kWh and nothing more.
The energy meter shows 43; kWh
